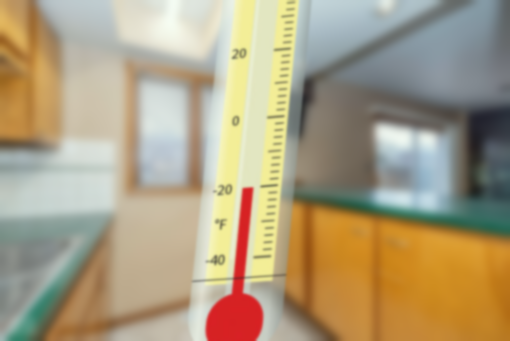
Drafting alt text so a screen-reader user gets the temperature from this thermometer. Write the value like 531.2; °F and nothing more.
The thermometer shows -20; °F
